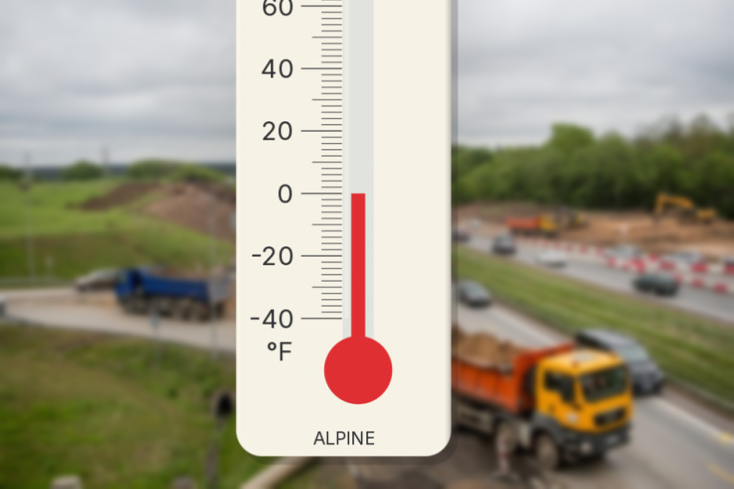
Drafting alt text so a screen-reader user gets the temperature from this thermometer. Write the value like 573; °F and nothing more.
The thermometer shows 0; °F
